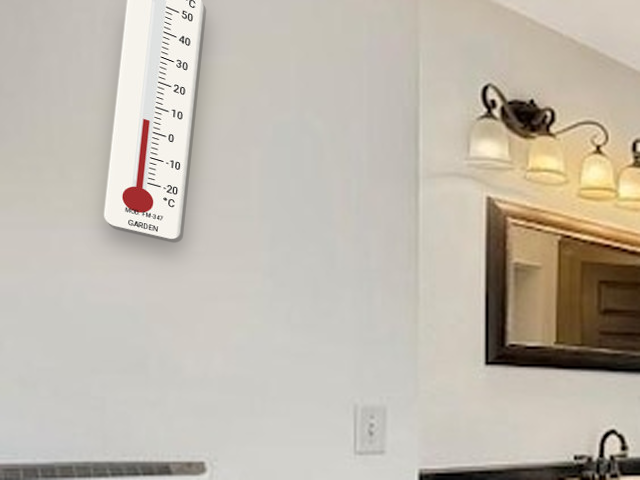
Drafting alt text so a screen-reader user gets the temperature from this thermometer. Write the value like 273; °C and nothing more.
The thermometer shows 4; °C
